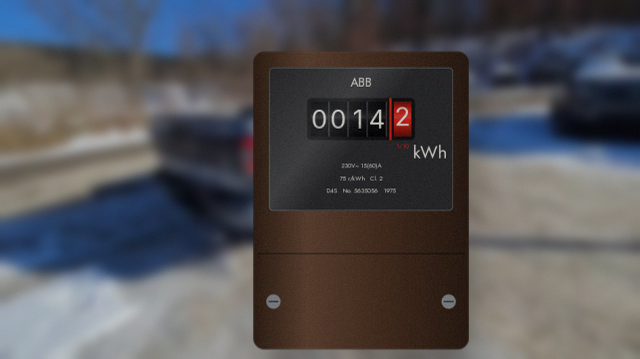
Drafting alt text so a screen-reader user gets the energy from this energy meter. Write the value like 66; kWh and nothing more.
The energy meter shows 14.2; kWh
